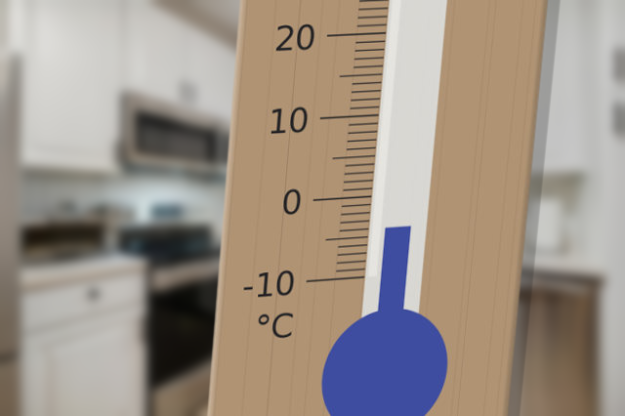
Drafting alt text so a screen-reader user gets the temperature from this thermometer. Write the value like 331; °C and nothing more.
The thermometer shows -4; °C
